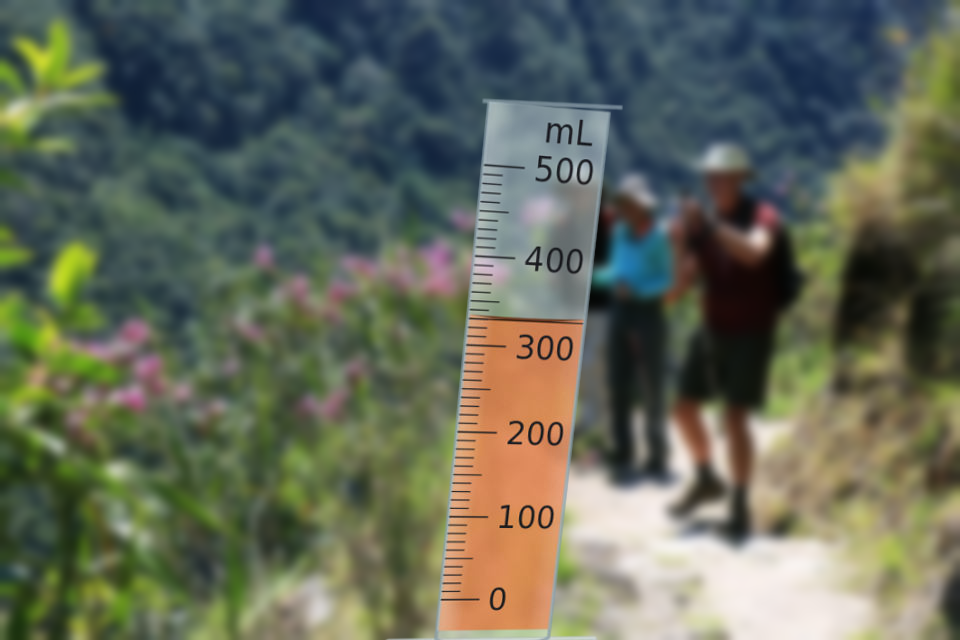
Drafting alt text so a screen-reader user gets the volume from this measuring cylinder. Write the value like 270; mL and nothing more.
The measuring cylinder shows 330; mL
